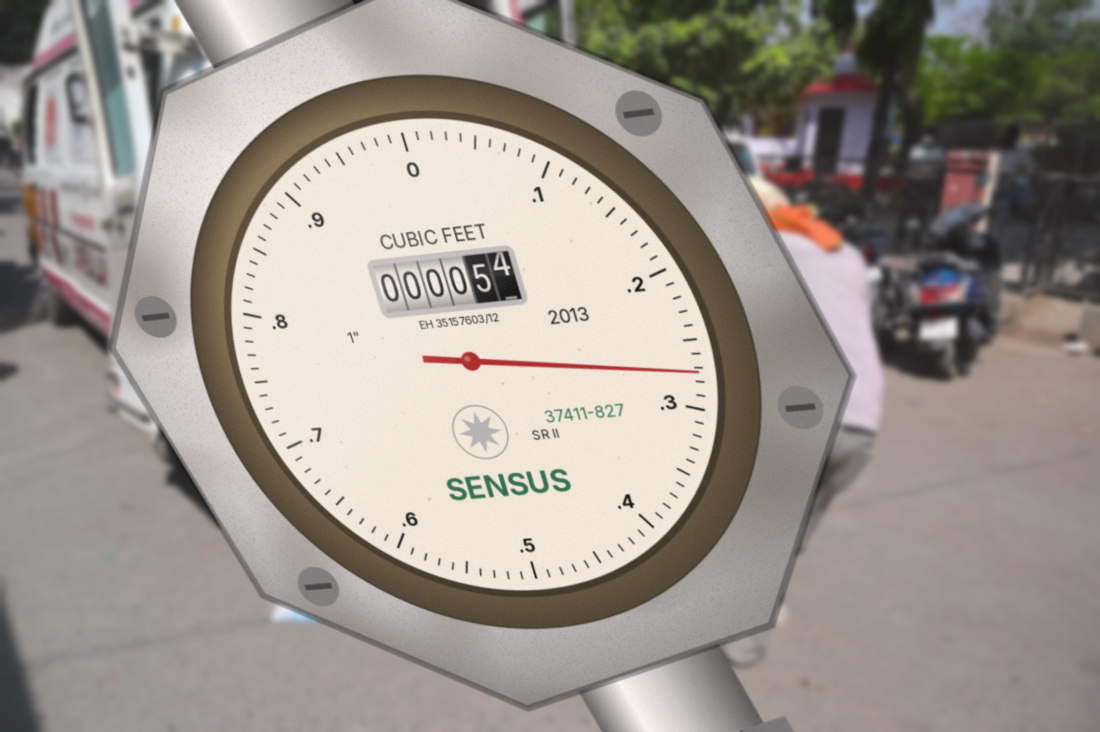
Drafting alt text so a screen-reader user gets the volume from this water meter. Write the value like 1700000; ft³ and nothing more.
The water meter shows 54.27; ft³
